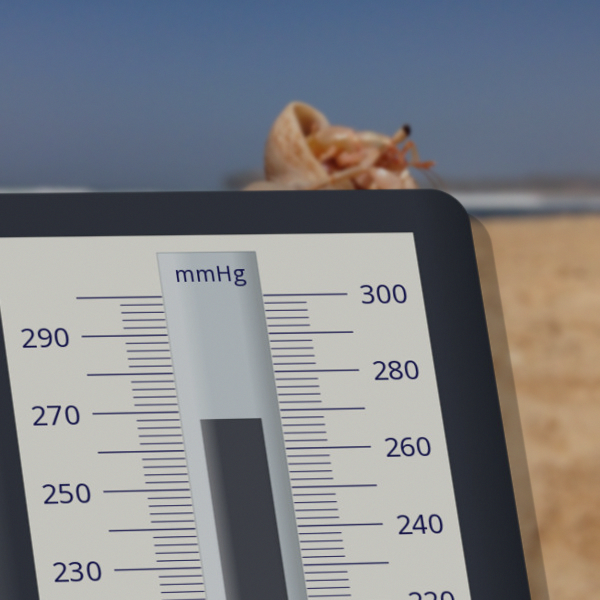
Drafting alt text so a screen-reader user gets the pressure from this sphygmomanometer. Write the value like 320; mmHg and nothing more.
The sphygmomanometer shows 268; mmHg
